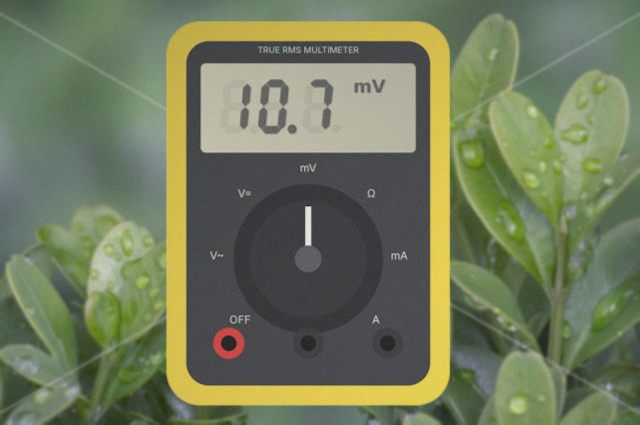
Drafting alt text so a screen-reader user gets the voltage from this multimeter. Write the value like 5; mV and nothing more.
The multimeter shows 10.7; mV
